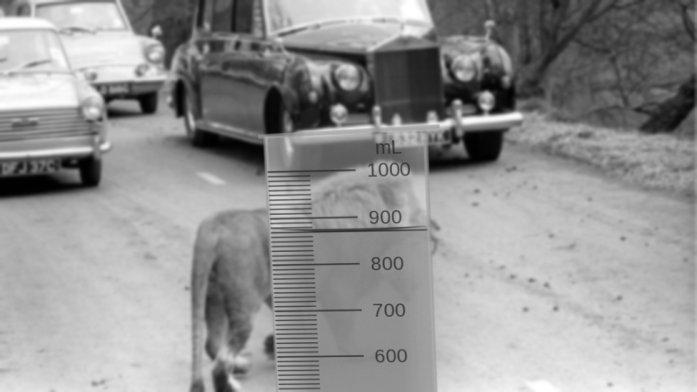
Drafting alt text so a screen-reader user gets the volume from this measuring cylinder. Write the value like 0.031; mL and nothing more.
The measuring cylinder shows 870; mL
